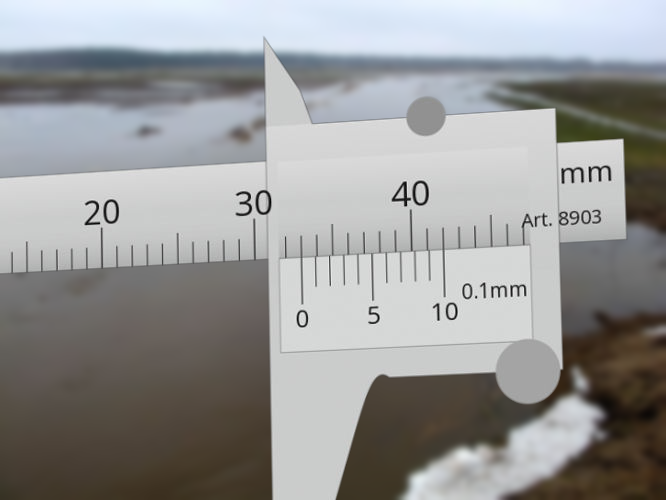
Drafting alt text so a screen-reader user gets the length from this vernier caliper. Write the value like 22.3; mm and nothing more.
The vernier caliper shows 33.0; mm
